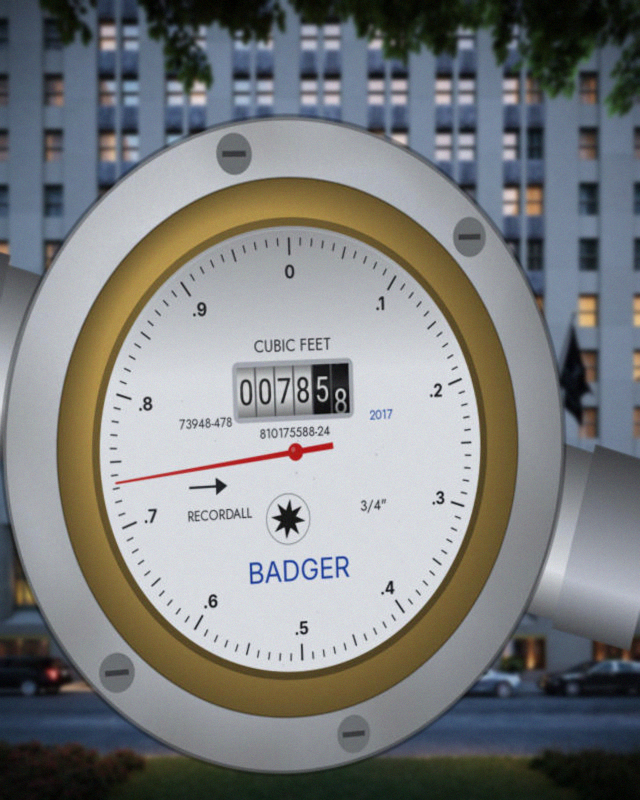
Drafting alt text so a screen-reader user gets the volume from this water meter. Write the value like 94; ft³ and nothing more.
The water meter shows 7857.73; ft³
